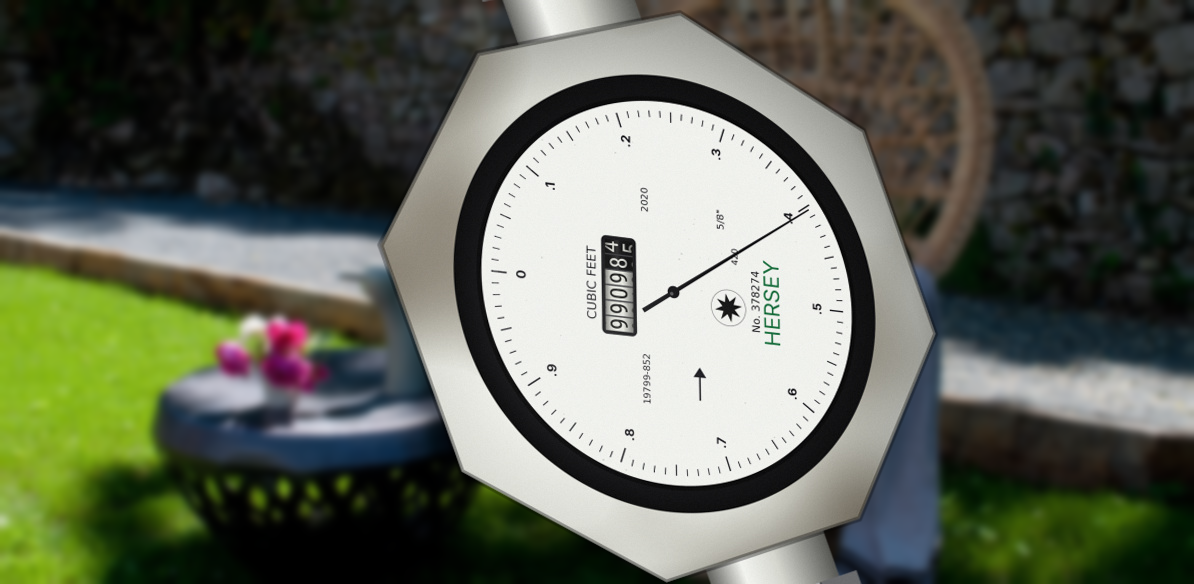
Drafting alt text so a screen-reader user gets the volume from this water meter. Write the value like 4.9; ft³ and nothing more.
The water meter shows 990984.40; ft³
